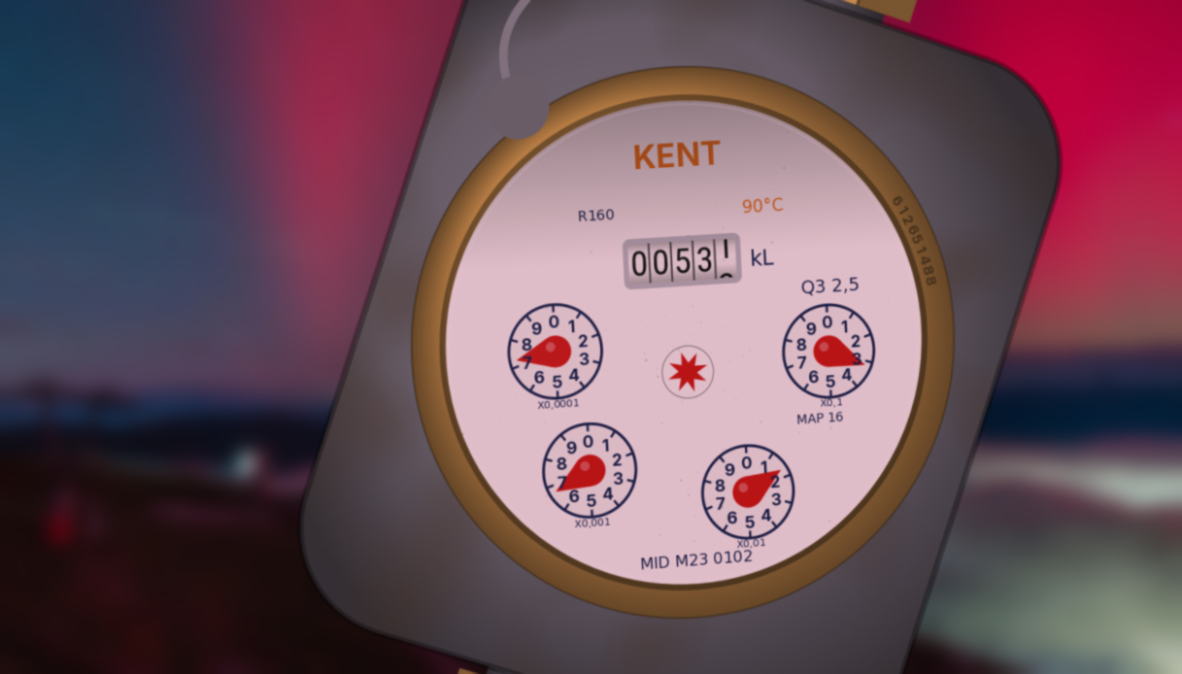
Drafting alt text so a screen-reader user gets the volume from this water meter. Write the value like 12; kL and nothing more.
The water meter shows 531.3167; kL
